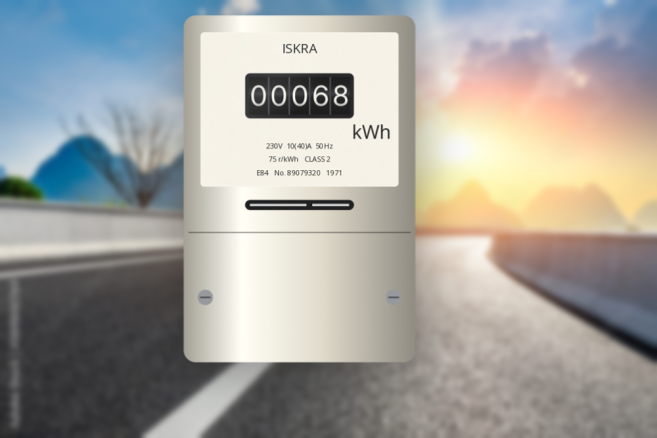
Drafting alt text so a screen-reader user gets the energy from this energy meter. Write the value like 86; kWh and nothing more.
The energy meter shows 68; kWh
